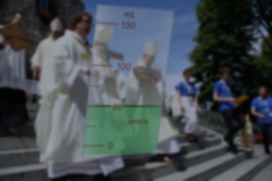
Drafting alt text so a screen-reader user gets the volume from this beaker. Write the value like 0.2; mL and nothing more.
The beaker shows 50; mL
